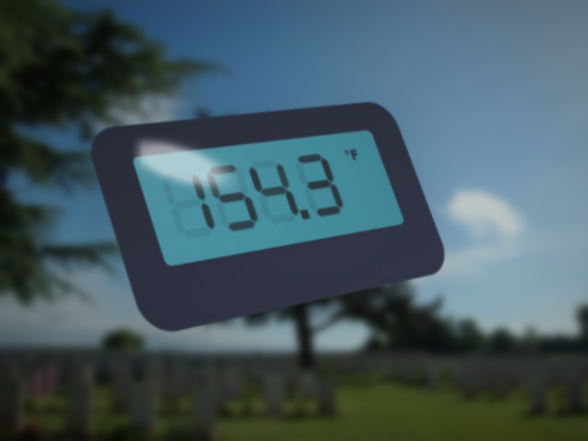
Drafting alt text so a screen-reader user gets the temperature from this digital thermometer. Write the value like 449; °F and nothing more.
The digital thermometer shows 154.3; °F
